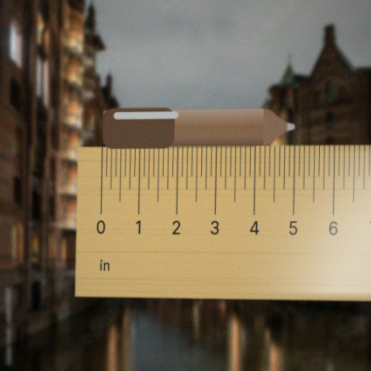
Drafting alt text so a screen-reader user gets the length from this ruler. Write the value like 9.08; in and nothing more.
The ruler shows 5; in
